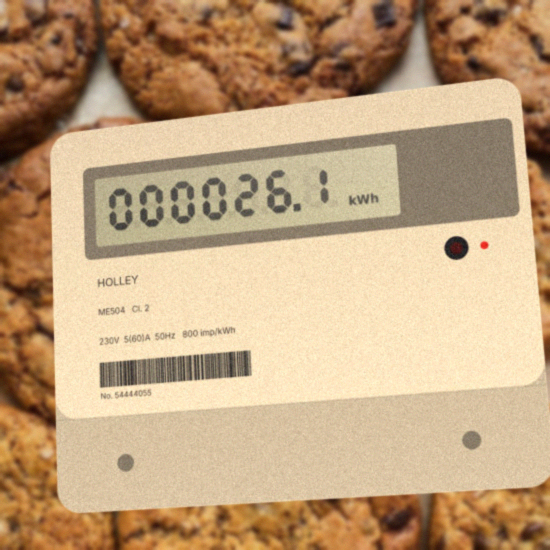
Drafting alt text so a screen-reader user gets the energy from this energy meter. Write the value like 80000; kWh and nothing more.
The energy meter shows 26.1; kWh
